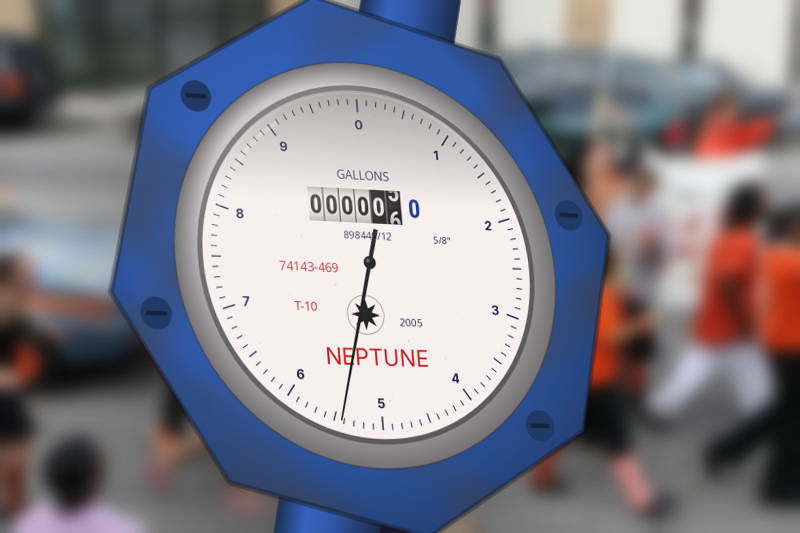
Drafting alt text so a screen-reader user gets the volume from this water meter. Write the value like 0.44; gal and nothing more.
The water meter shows 55.4; gal
